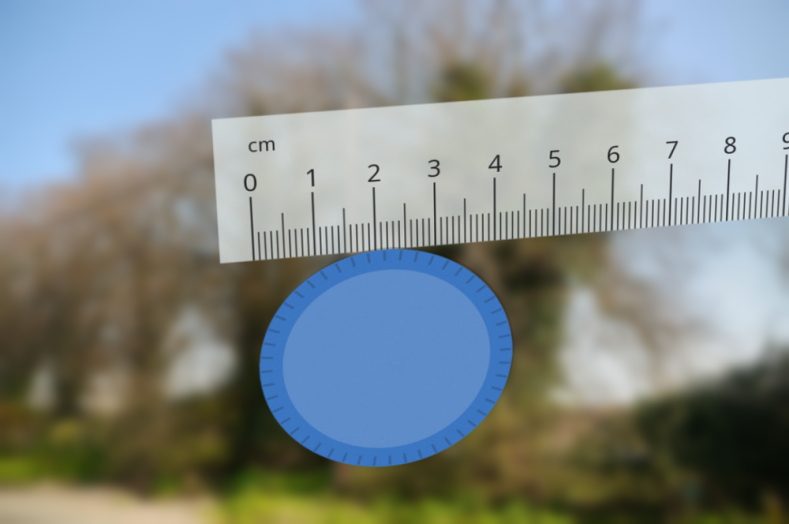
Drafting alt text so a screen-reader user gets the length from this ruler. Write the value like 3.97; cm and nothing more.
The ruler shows 4.3; cm
